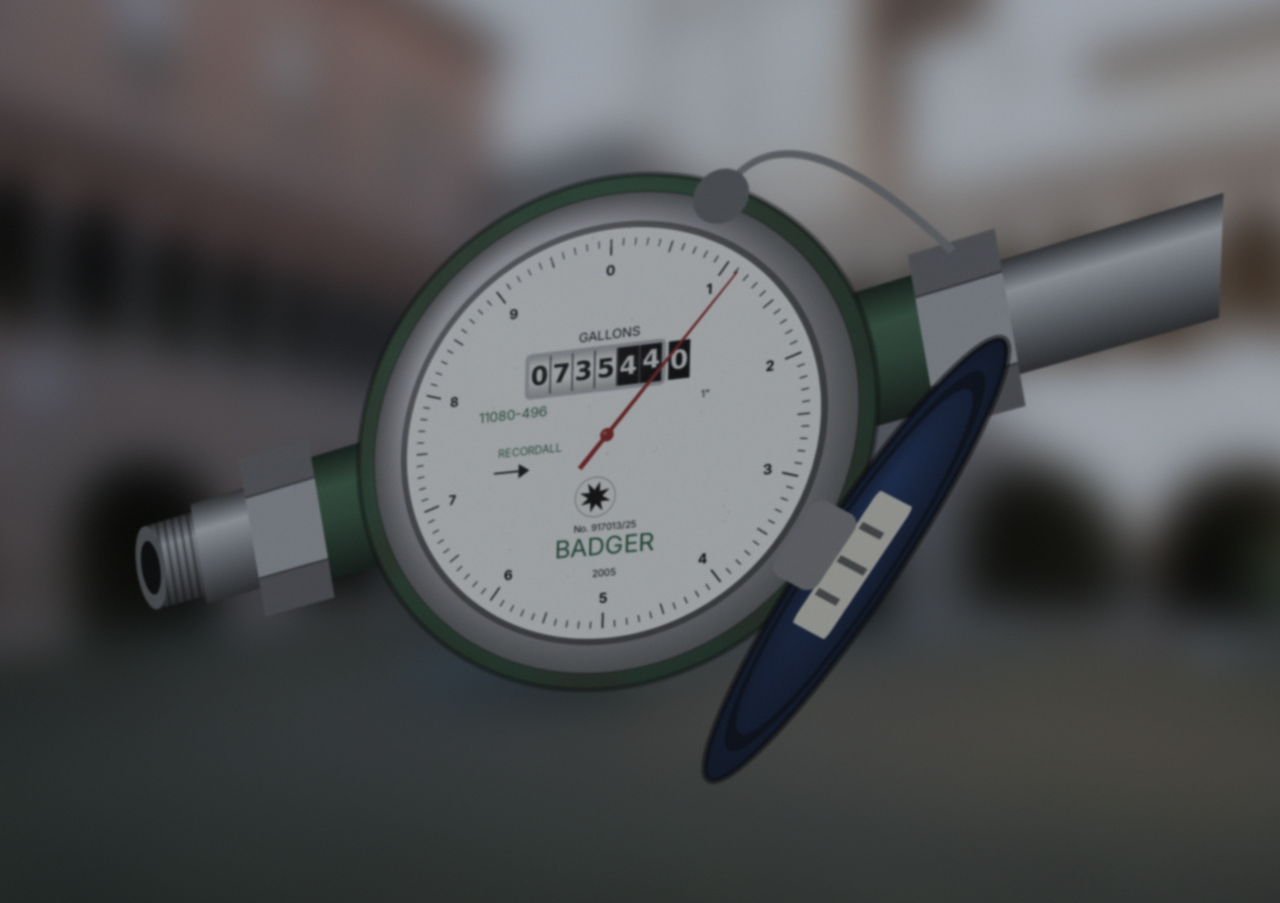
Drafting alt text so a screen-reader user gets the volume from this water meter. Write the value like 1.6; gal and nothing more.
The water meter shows 735441.1; gal
